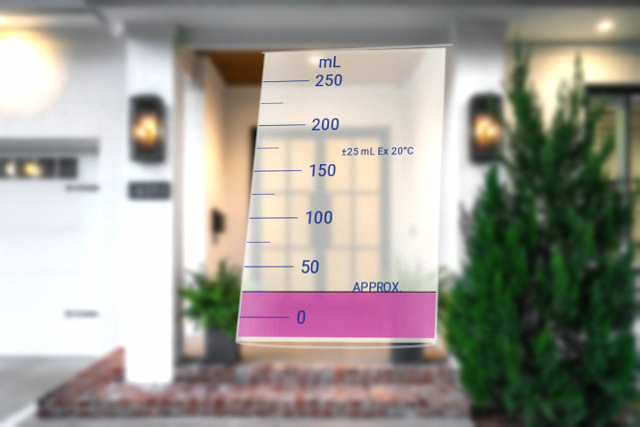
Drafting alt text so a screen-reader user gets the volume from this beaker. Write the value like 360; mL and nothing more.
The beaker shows 25; mL
